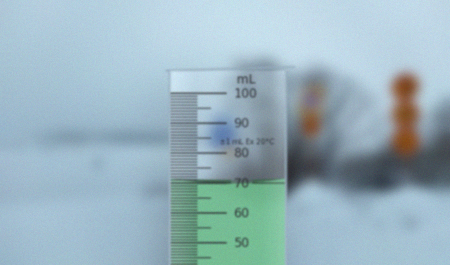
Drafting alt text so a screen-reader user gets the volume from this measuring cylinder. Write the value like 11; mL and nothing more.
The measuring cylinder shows 70; mL
